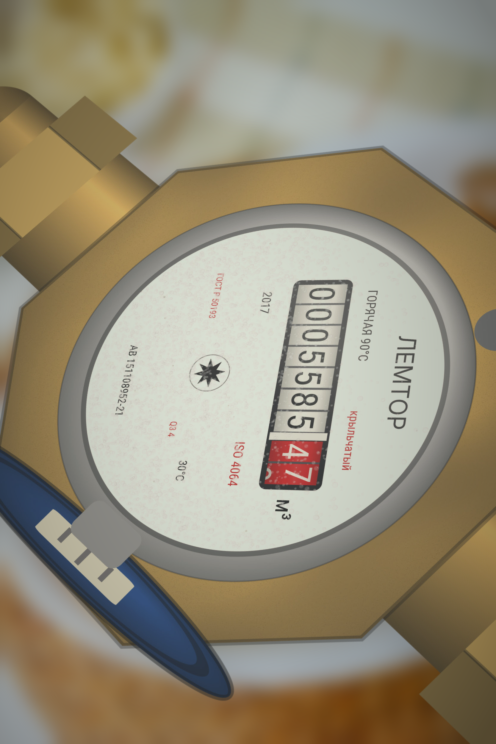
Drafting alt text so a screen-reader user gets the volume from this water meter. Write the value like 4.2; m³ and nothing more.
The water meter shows 5585.47; m³
